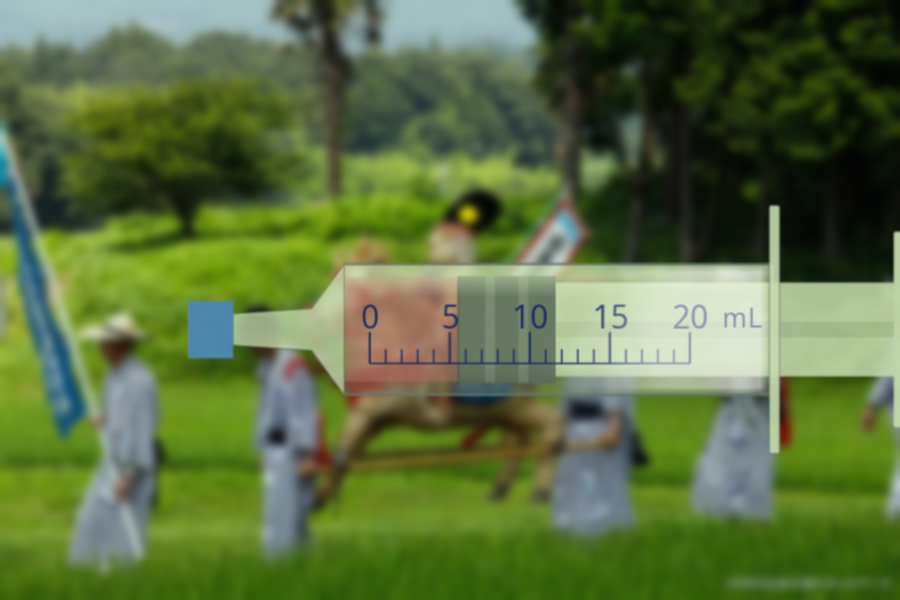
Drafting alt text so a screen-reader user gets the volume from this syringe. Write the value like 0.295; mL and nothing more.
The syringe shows 5.5; mL
